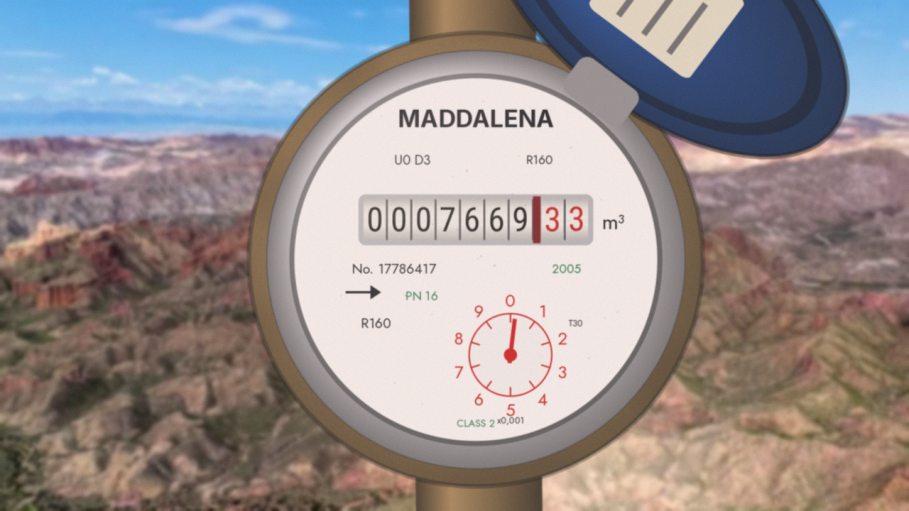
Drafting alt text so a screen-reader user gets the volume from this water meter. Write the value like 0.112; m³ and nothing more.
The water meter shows 7669.330; m³
